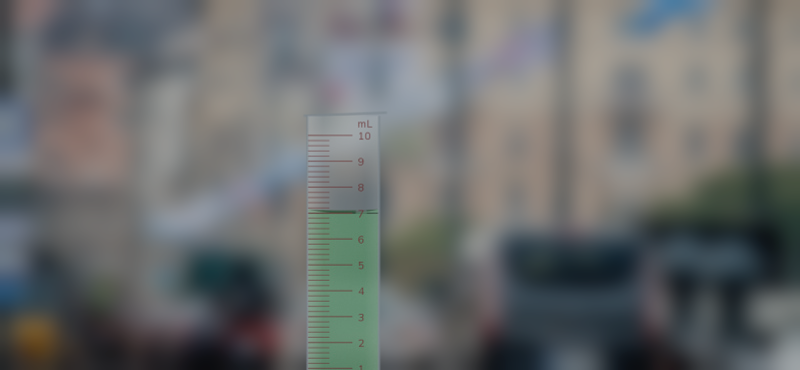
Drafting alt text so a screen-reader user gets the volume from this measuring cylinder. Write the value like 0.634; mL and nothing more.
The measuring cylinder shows 7; mL
